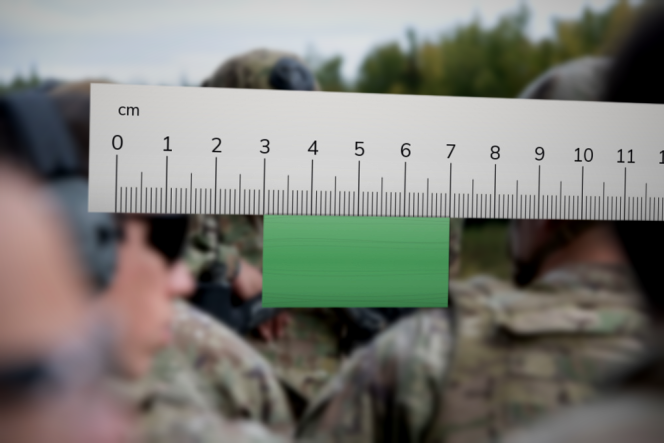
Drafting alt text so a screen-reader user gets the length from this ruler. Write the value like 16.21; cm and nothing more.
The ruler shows 4; cm
